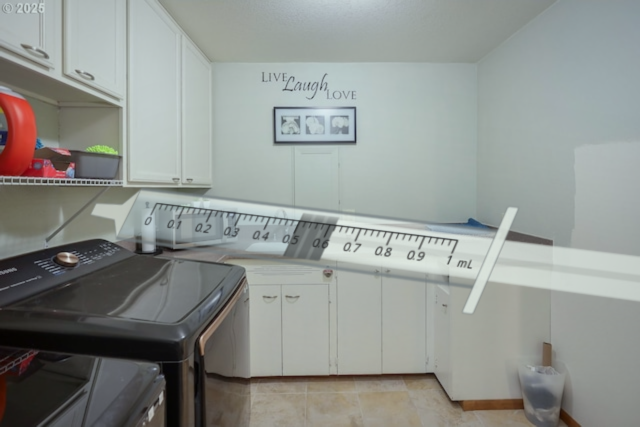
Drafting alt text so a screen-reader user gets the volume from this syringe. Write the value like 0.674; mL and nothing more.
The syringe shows 0.5; mL
